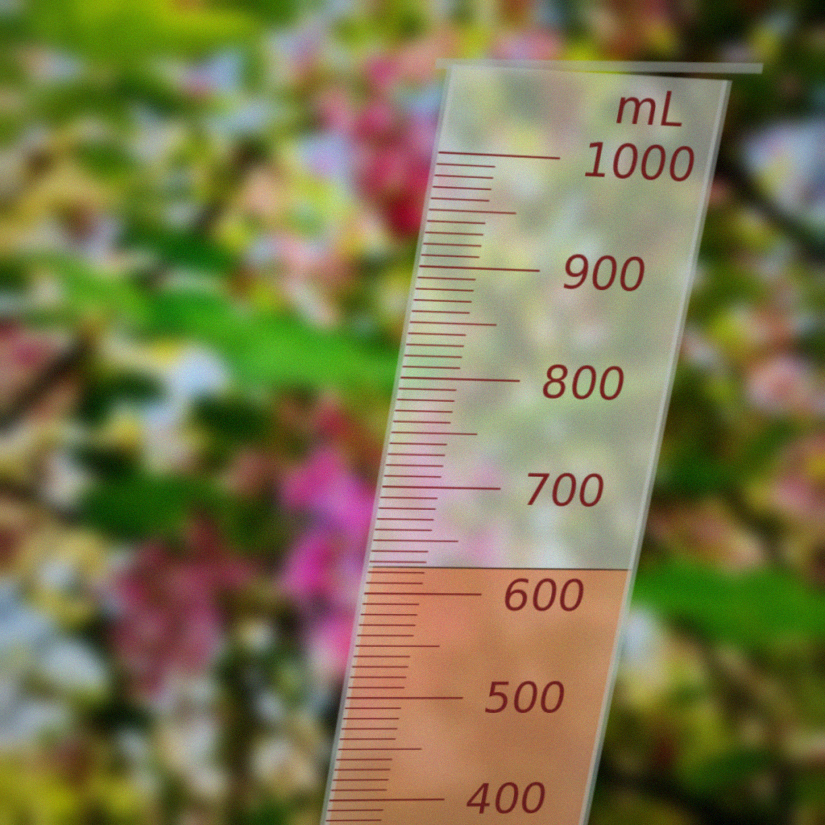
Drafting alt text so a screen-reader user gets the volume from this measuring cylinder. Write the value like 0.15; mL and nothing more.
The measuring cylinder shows 625; mL
